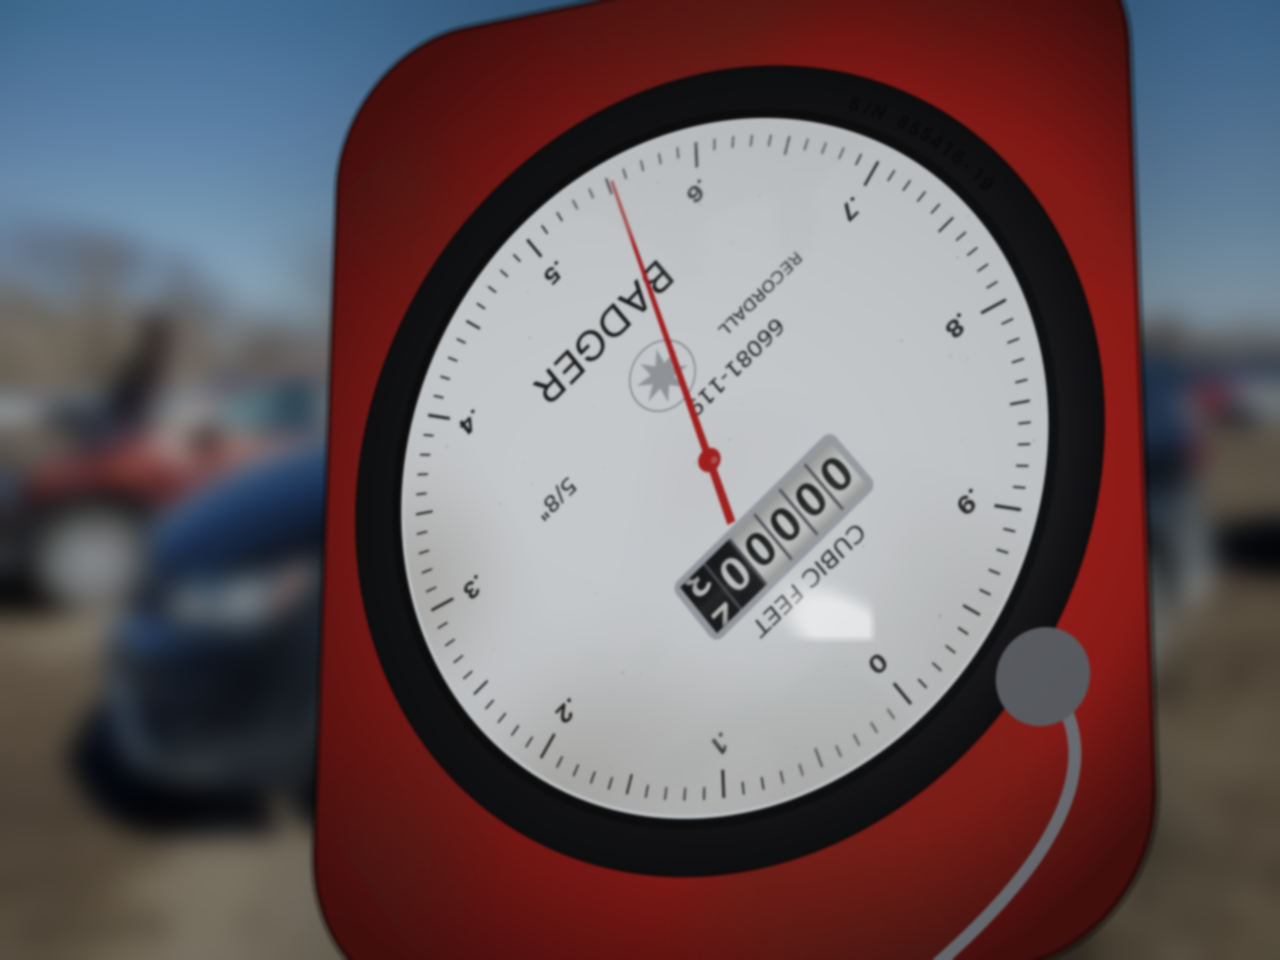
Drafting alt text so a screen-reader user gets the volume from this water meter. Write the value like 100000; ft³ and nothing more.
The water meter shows 2.55; ft³
